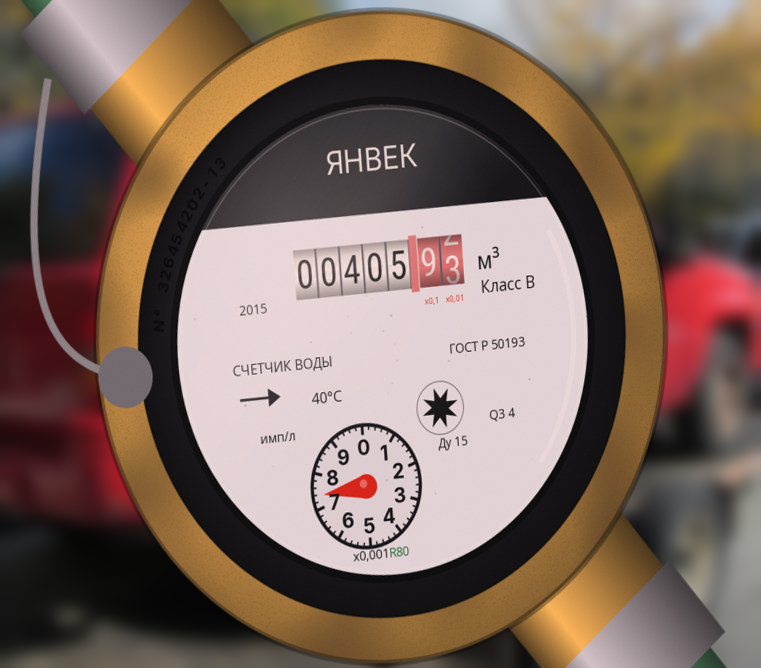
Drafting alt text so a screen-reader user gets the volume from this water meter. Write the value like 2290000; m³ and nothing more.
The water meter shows 405.927; m³
